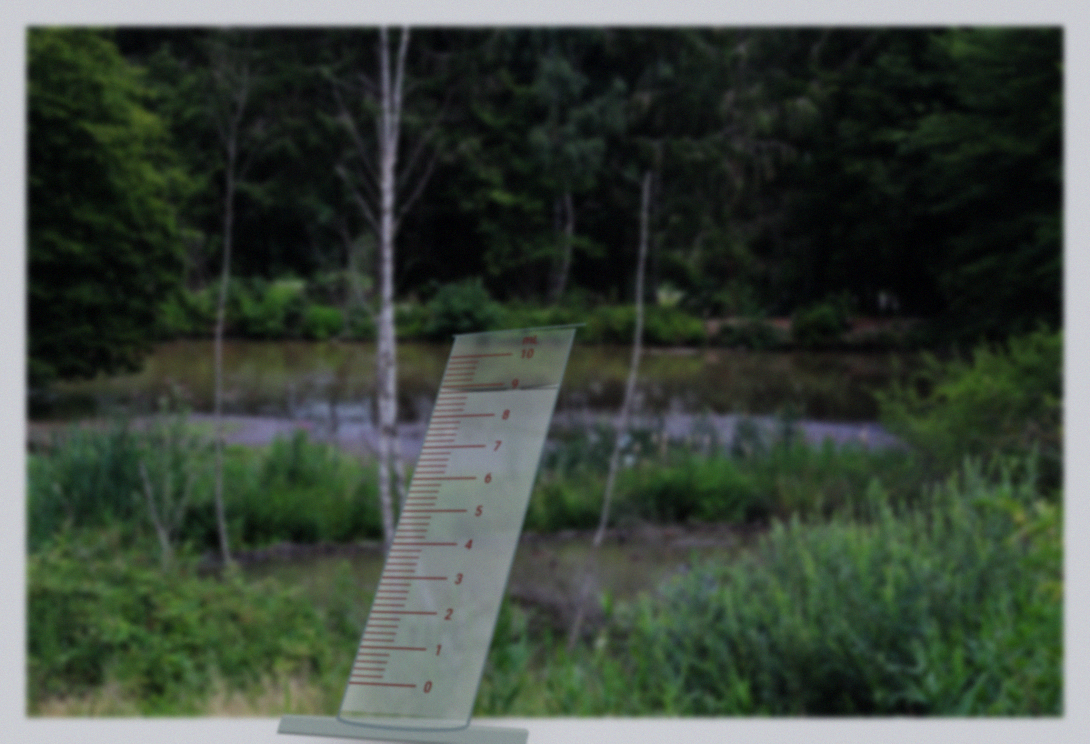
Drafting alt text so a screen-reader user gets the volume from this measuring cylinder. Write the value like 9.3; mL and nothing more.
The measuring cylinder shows 8.8; mL
